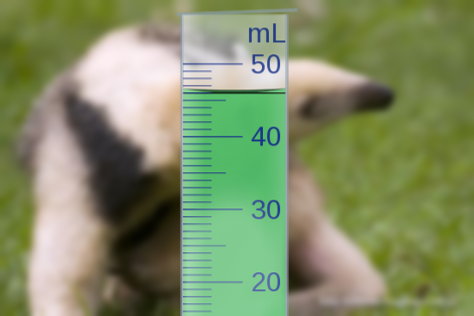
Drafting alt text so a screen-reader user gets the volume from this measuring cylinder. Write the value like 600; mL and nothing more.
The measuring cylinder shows 46; mL
